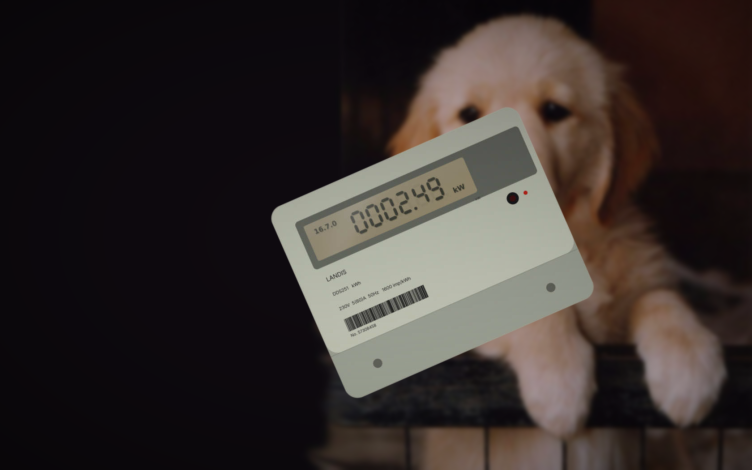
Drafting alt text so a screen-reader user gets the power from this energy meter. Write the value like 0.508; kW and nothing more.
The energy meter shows 2.49; kW
